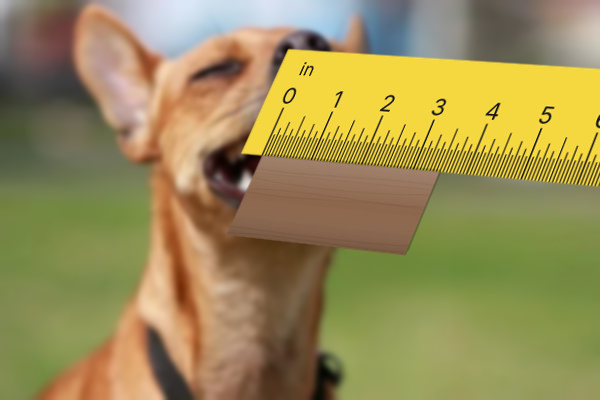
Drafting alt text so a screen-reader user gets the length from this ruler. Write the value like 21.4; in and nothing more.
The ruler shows 3.5; in
